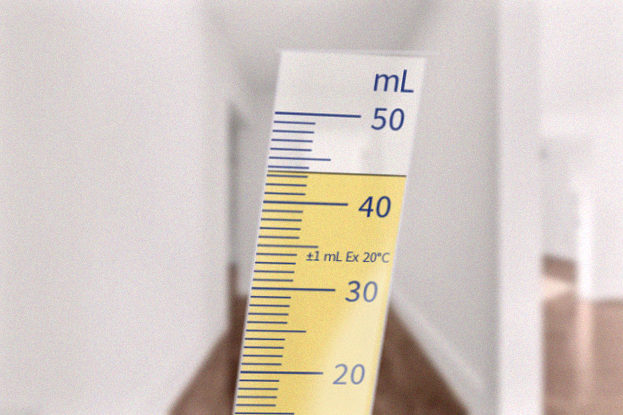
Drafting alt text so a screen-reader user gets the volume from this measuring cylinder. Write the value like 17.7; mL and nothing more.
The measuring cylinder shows 43.5; mL
